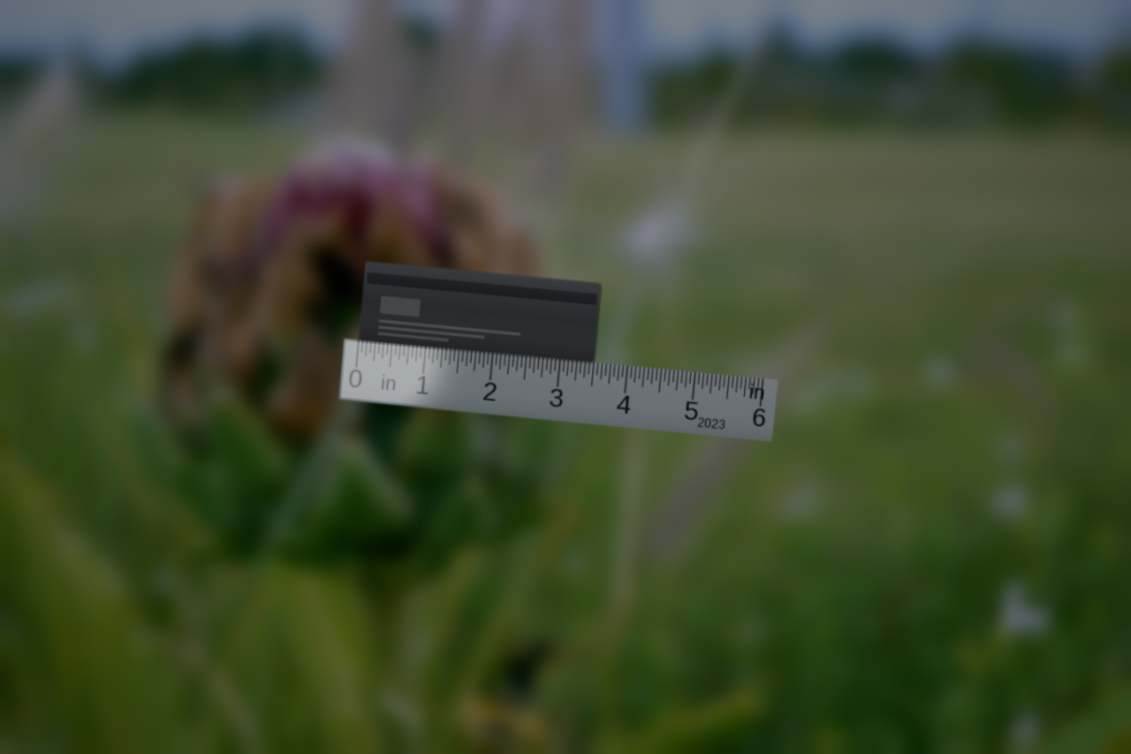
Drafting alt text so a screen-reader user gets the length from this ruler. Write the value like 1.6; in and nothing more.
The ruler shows 3.5; in
